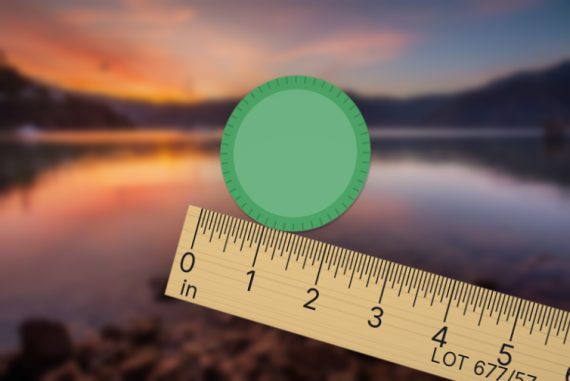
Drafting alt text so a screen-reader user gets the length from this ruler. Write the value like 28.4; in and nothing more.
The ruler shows 2.3125; in
